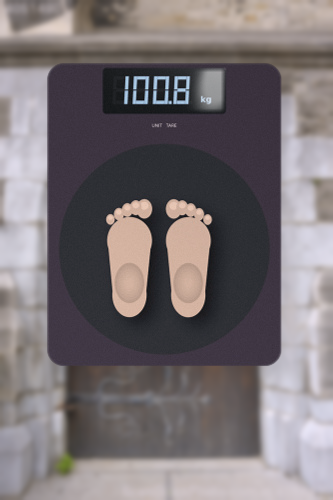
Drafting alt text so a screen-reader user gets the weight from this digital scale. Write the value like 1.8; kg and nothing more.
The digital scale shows 100.8; kg
